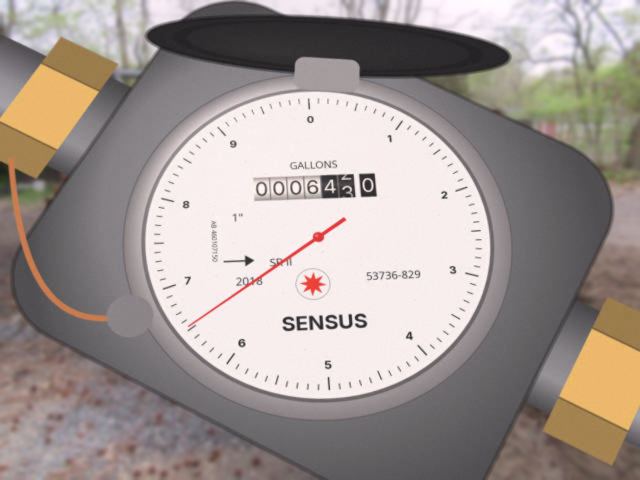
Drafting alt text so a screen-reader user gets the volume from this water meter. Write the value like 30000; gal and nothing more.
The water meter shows 6426.5; gal
